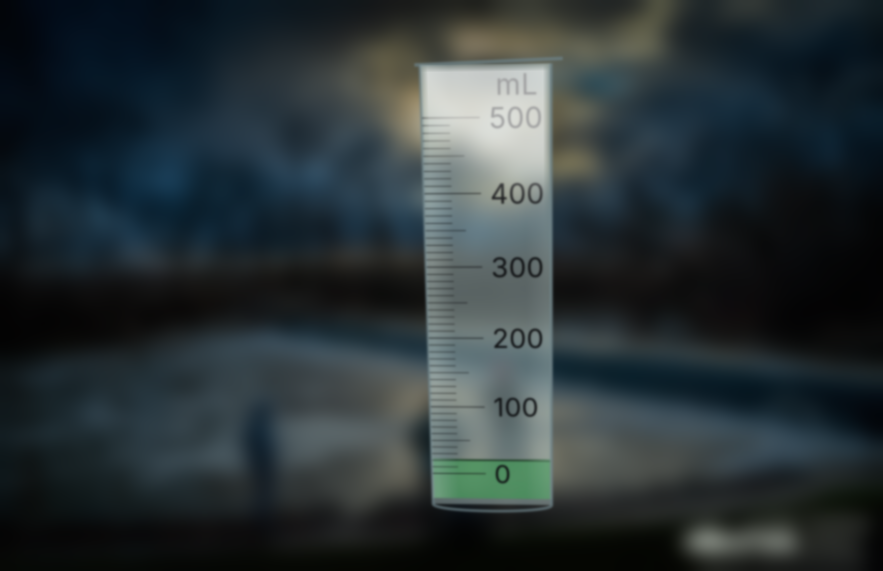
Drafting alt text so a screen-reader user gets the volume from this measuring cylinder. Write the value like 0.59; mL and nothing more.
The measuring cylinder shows 20; mL
